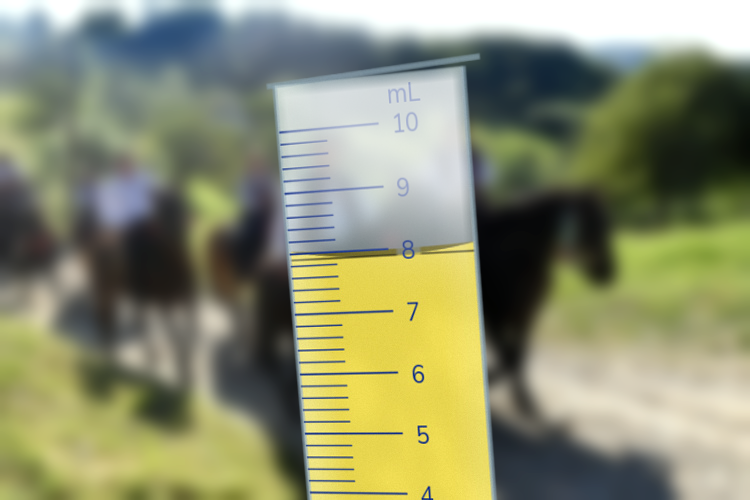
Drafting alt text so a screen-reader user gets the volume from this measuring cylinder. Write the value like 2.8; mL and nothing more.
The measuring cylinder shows 7.9; mL
